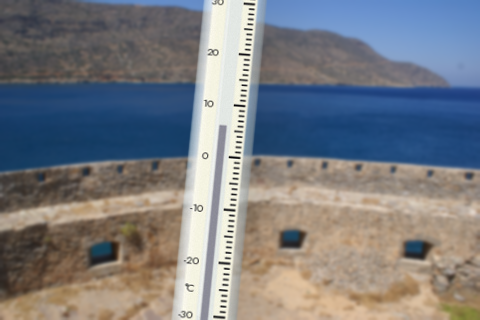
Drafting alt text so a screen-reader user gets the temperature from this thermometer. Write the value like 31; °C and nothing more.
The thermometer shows 6; °C
